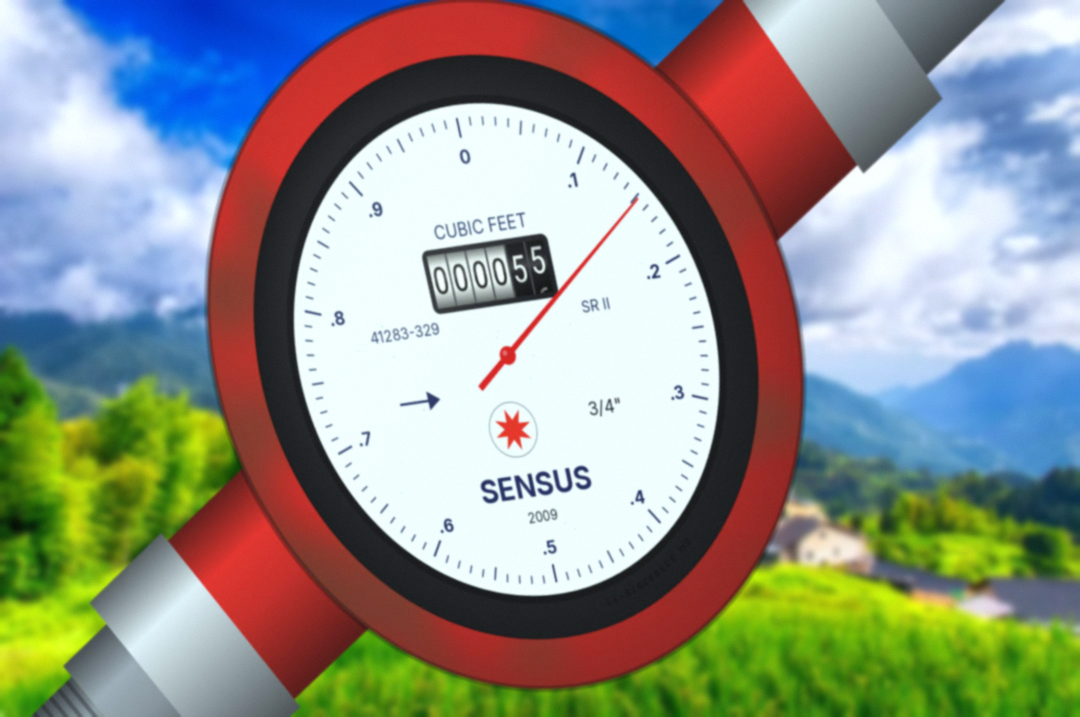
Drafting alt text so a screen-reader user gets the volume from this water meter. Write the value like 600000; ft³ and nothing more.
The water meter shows 55.15; ft³
